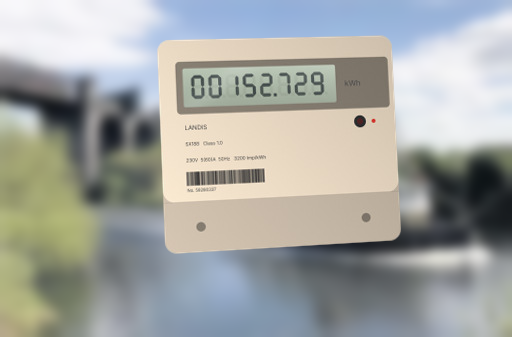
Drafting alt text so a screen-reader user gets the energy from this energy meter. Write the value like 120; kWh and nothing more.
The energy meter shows 152.729; kWh
